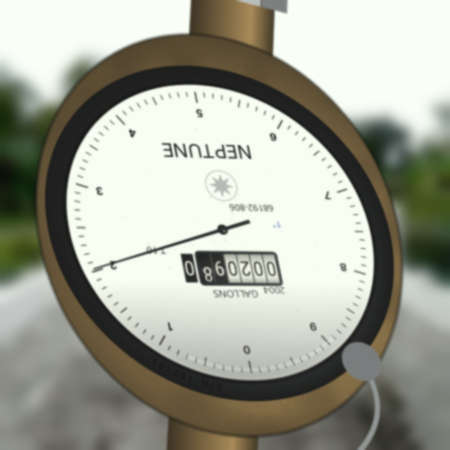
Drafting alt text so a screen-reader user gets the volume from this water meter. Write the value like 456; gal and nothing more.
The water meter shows 20982.0; gal
